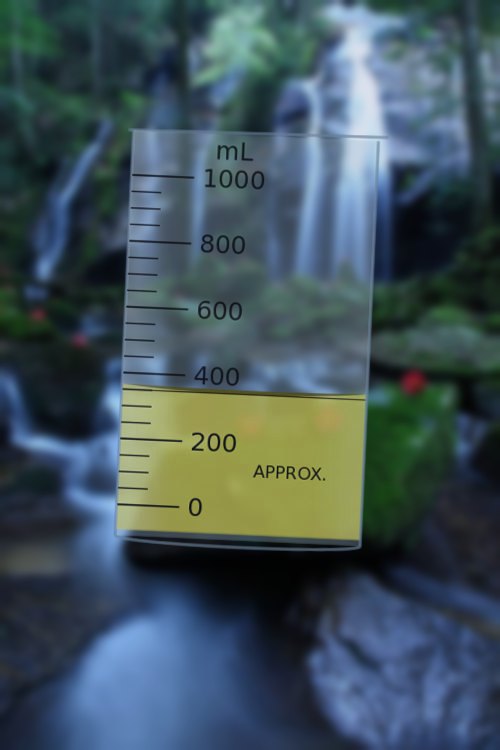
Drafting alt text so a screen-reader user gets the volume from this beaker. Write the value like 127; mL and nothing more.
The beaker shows 350; mL
